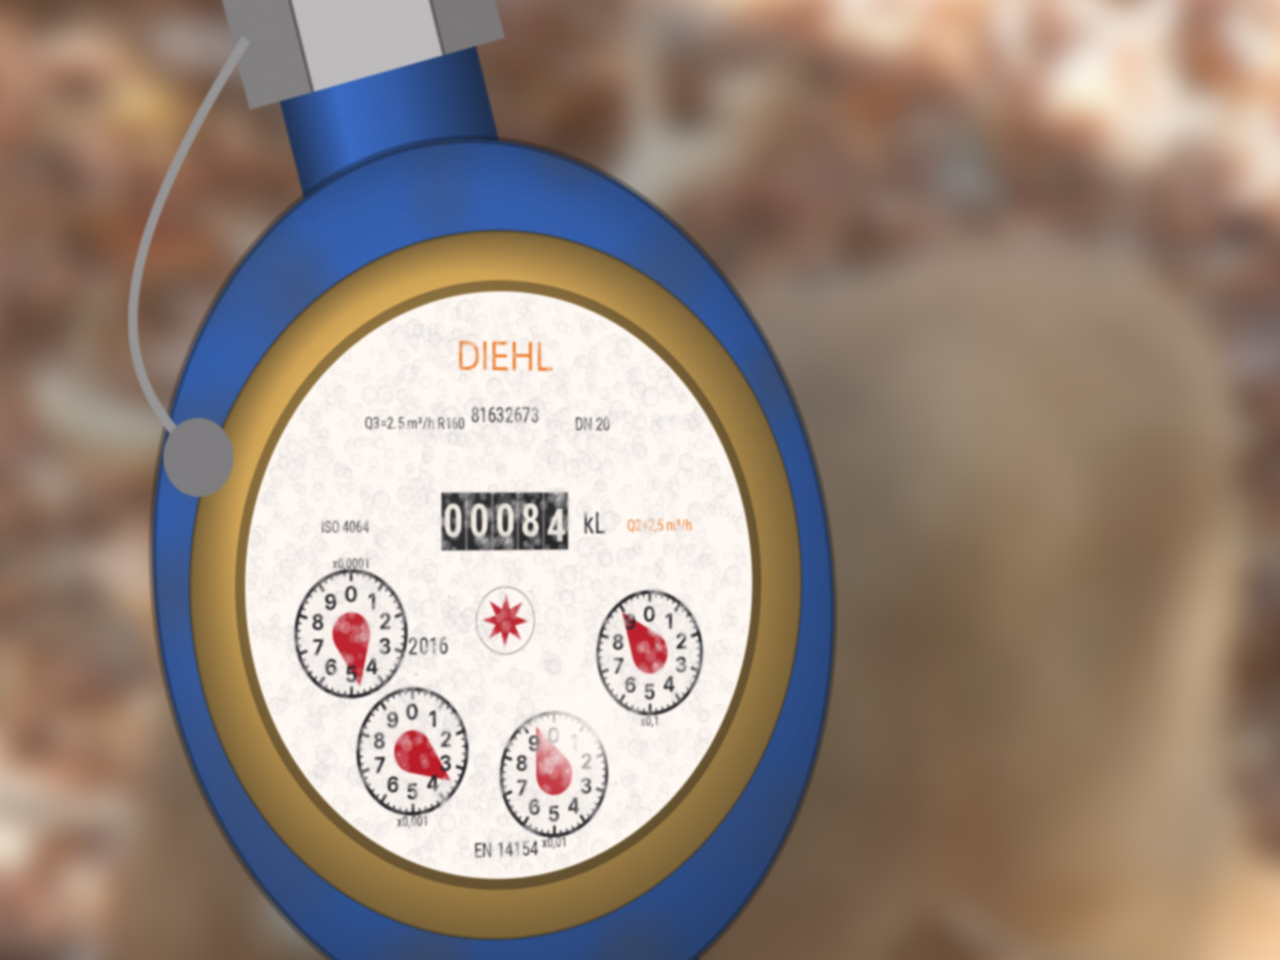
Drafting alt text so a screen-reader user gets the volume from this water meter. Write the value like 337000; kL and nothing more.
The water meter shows 83.8934; kL
